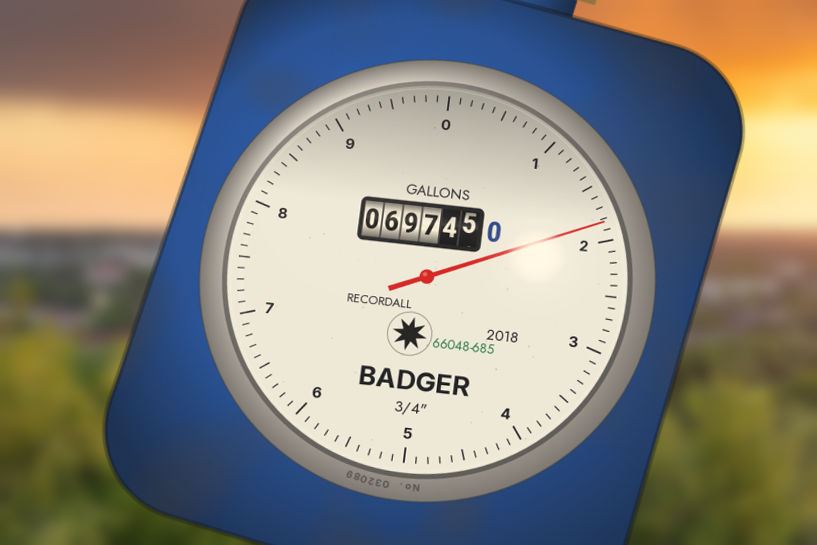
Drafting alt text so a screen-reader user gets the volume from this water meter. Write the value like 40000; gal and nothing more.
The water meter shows 697451.8; gal
